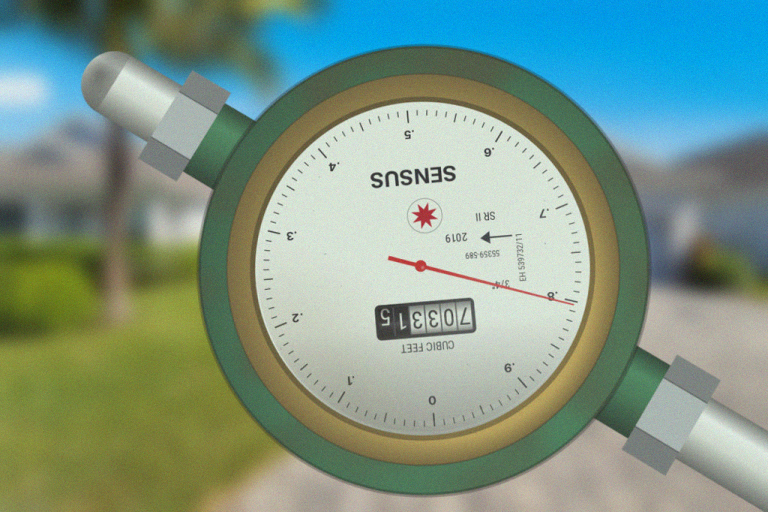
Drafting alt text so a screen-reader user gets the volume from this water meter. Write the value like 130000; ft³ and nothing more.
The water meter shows 703314.80; ft³
